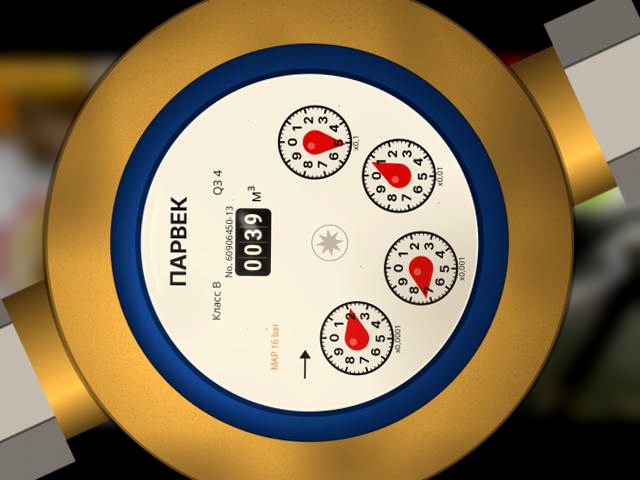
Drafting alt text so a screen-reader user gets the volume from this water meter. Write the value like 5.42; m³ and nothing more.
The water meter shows 39.5072; m³
